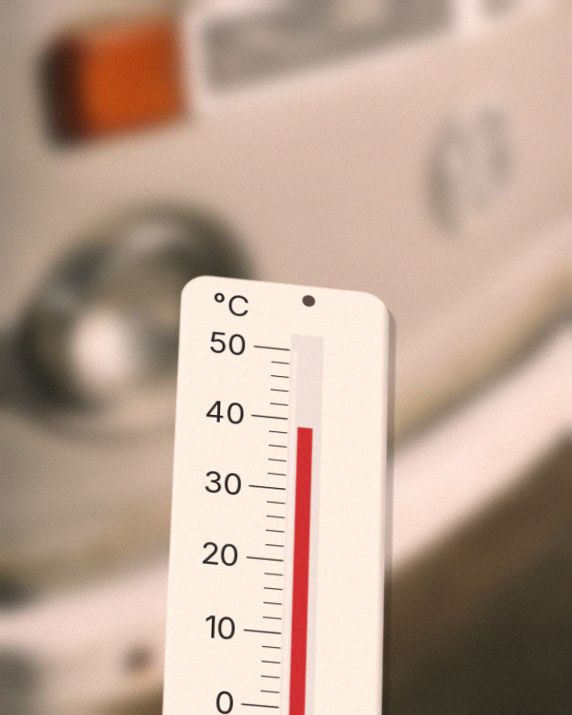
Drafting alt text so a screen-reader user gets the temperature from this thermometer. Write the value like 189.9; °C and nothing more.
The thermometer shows 39; °C
